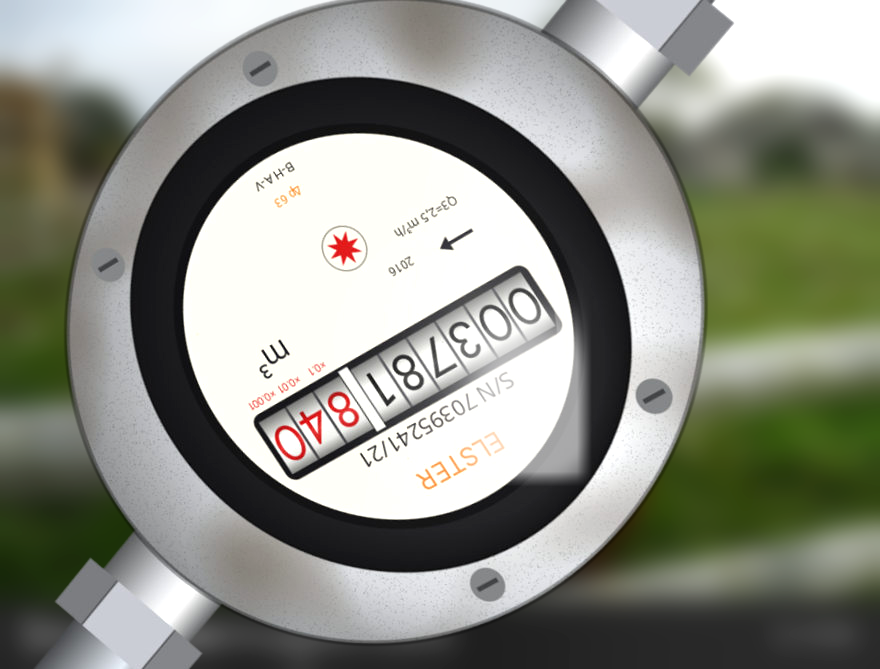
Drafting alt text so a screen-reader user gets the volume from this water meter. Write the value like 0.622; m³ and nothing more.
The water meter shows 3781.840; m³
